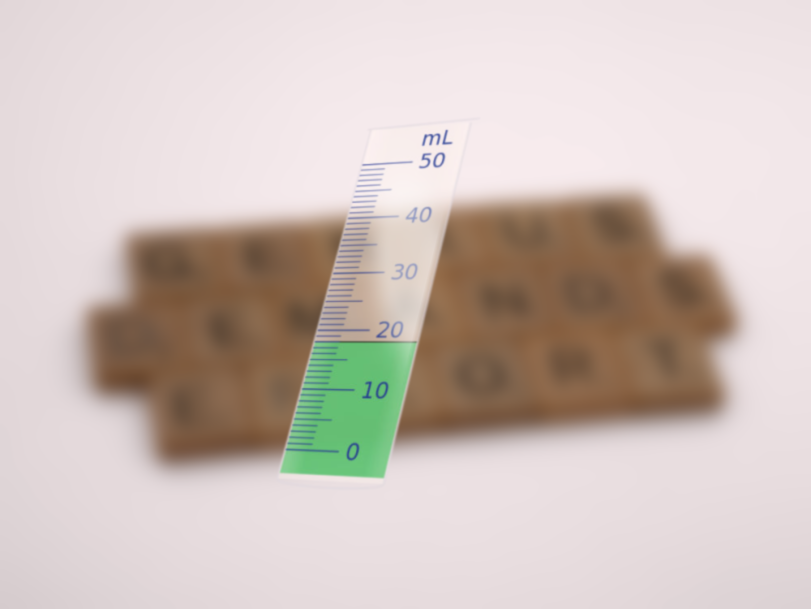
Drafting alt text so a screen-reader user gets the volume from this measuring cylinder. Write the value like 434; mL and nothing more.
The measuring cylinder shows 18; mL
